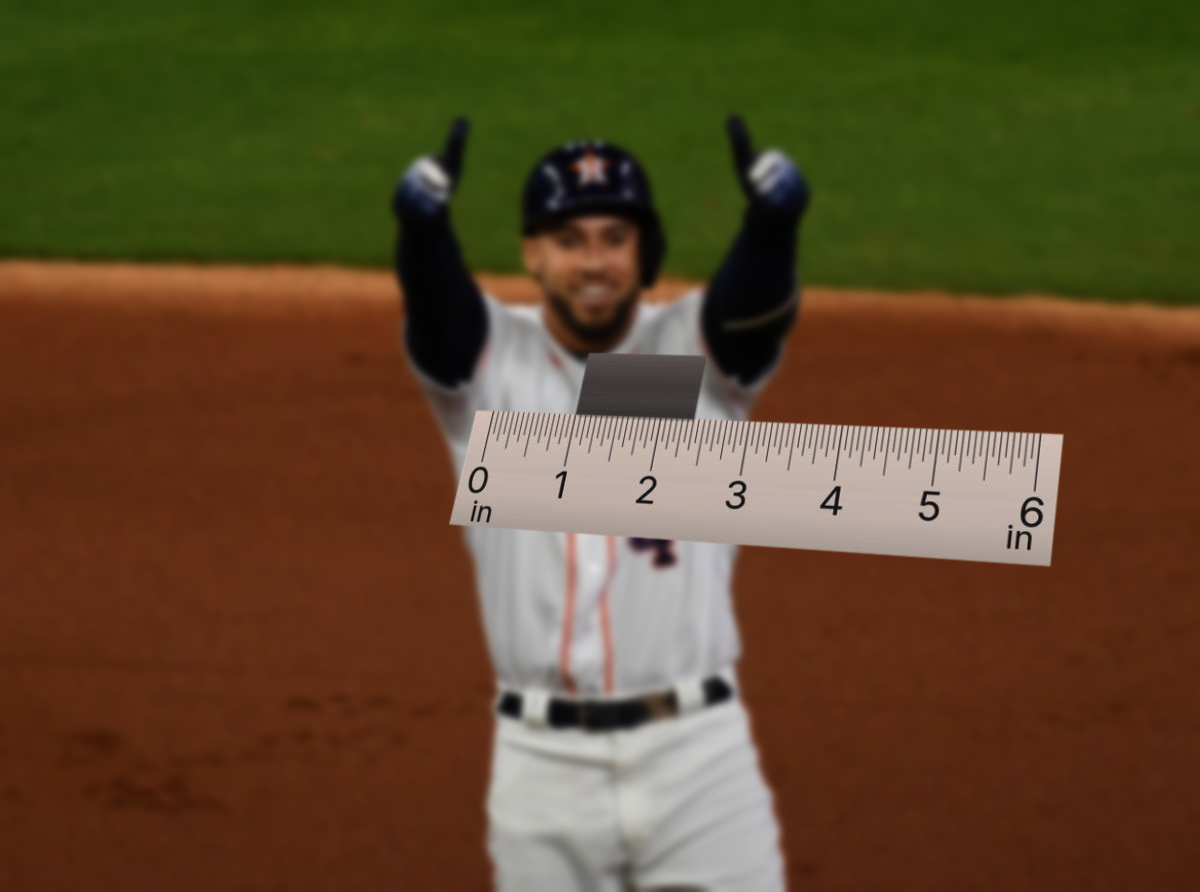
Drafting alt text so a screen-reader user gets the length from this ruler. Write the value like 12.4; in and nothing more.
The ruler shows 1.375; in
